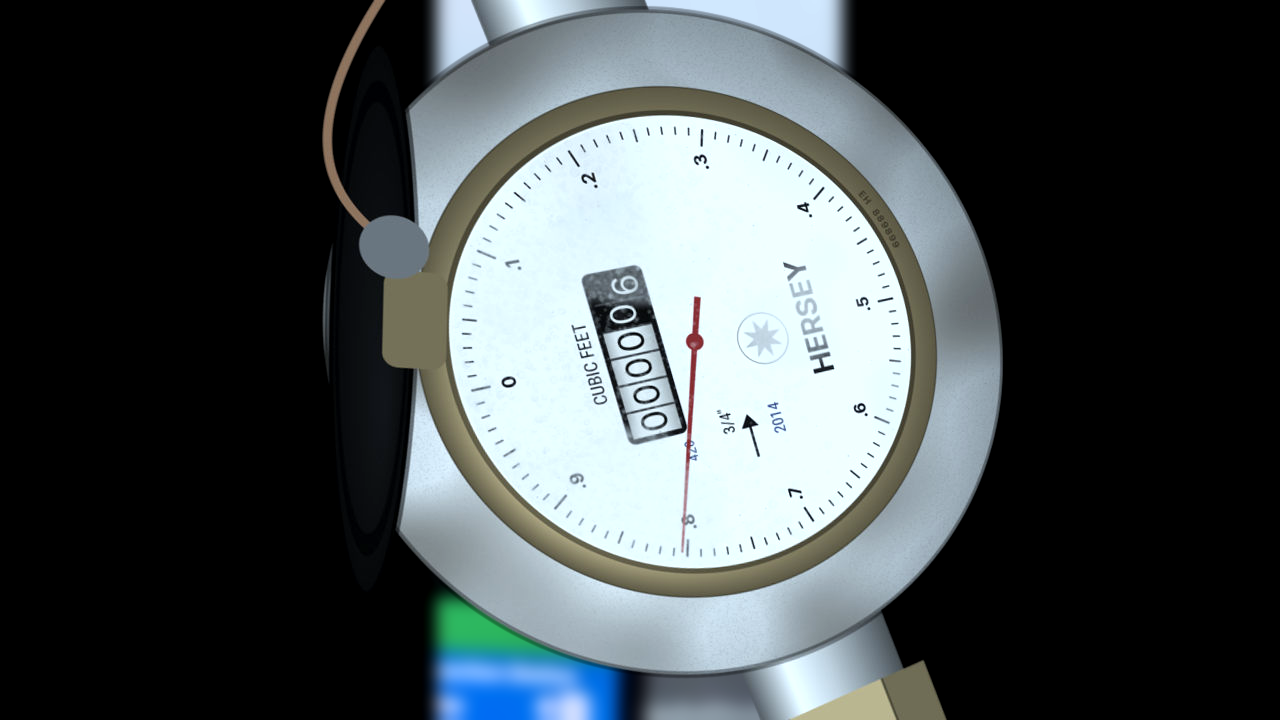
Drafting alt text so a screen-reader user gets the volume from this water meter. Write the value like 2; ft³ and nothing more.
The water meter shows 5.80; ft³
